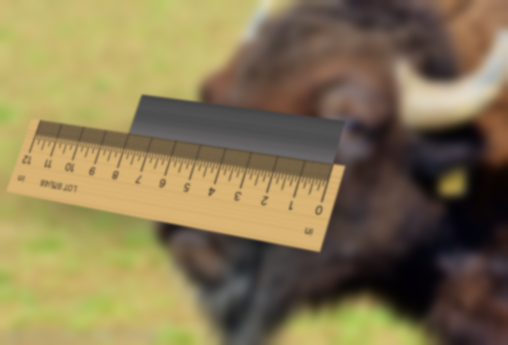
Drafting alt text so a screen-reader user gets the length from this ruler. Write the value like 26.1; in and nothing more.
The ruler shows 8; in
